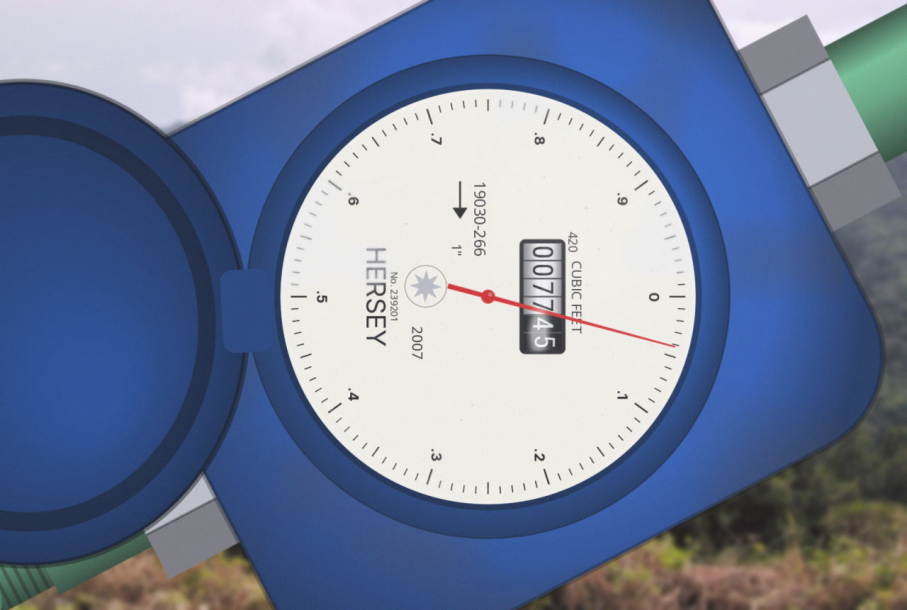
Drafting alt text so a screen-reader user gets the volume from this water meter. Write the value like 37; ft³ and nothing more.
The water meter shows 7745.04; ft³
